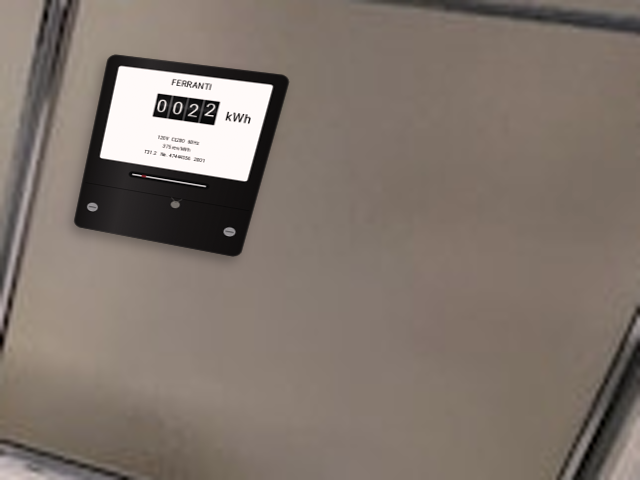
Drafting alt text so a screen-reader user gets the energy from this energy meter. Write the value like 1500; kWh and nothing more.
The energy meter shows 22; kWh
